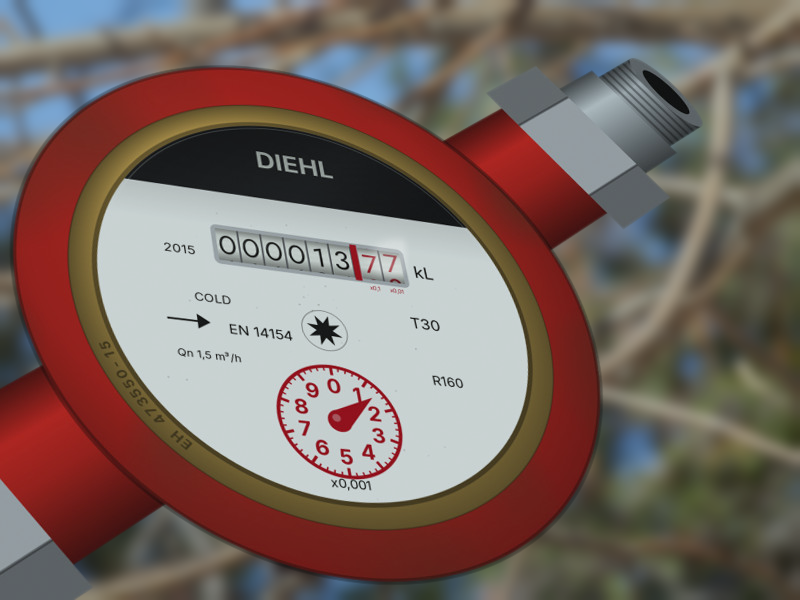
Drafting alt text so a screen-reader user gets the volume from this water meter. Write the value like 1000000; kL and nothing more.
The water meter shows 13.771; kL
